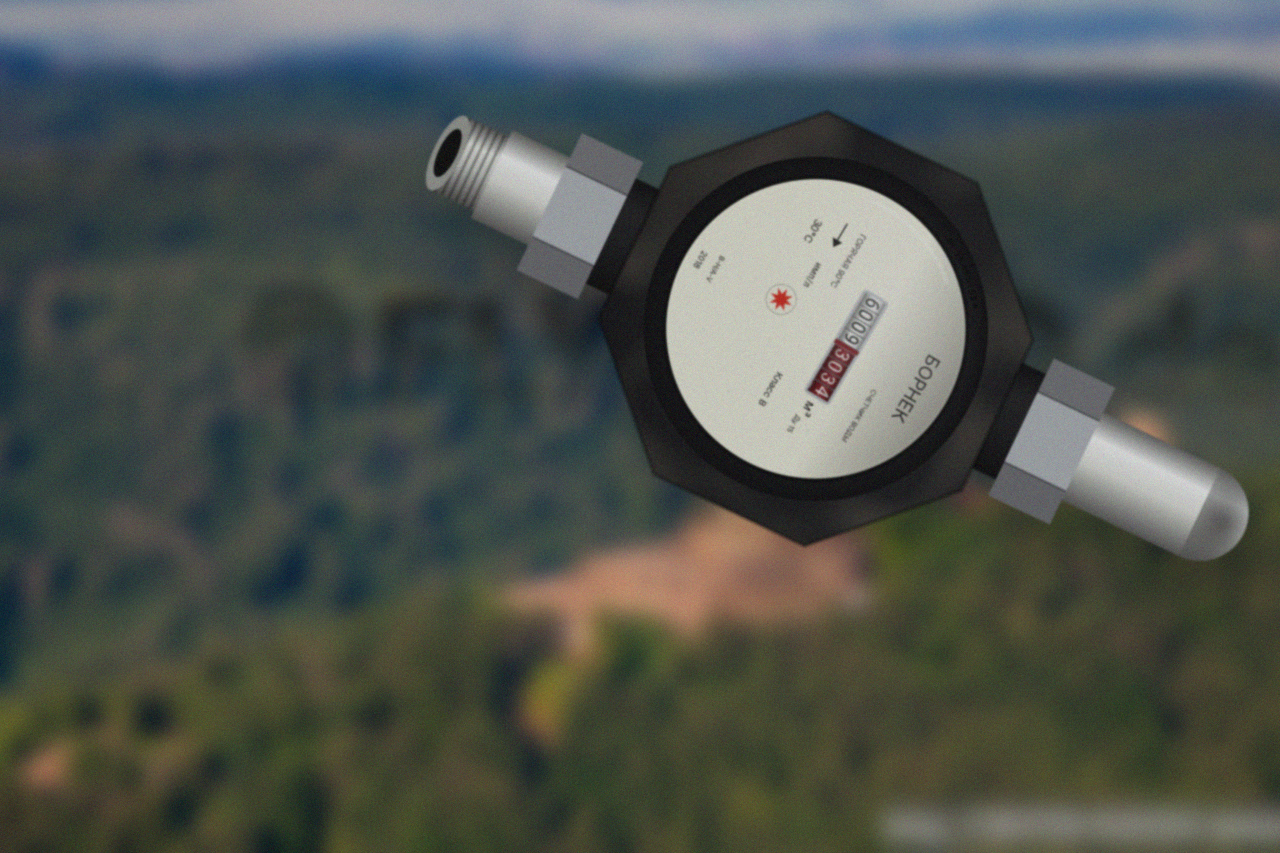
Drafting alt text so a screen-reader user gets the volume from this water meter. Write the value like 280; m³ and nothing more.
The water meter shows 6009.3034; m³
